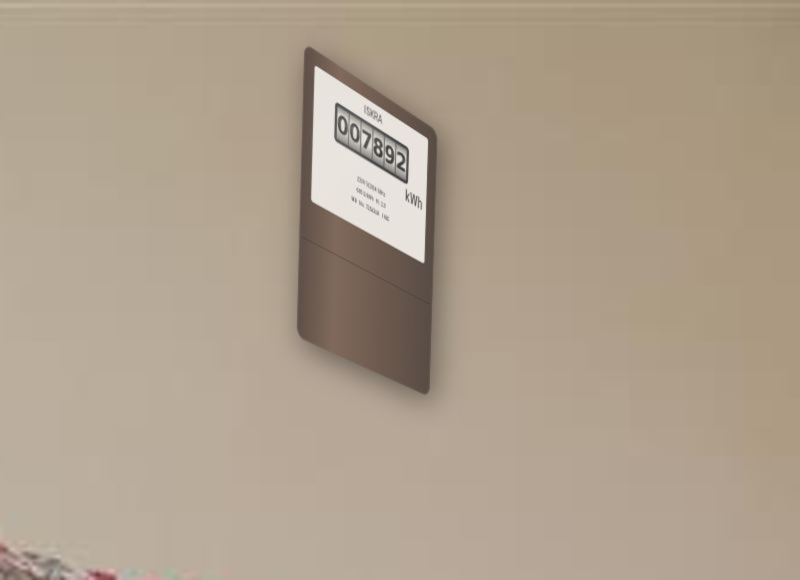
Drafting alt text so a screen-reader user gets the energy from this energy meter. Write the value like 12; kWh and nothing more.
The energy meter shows 7892; kWh
